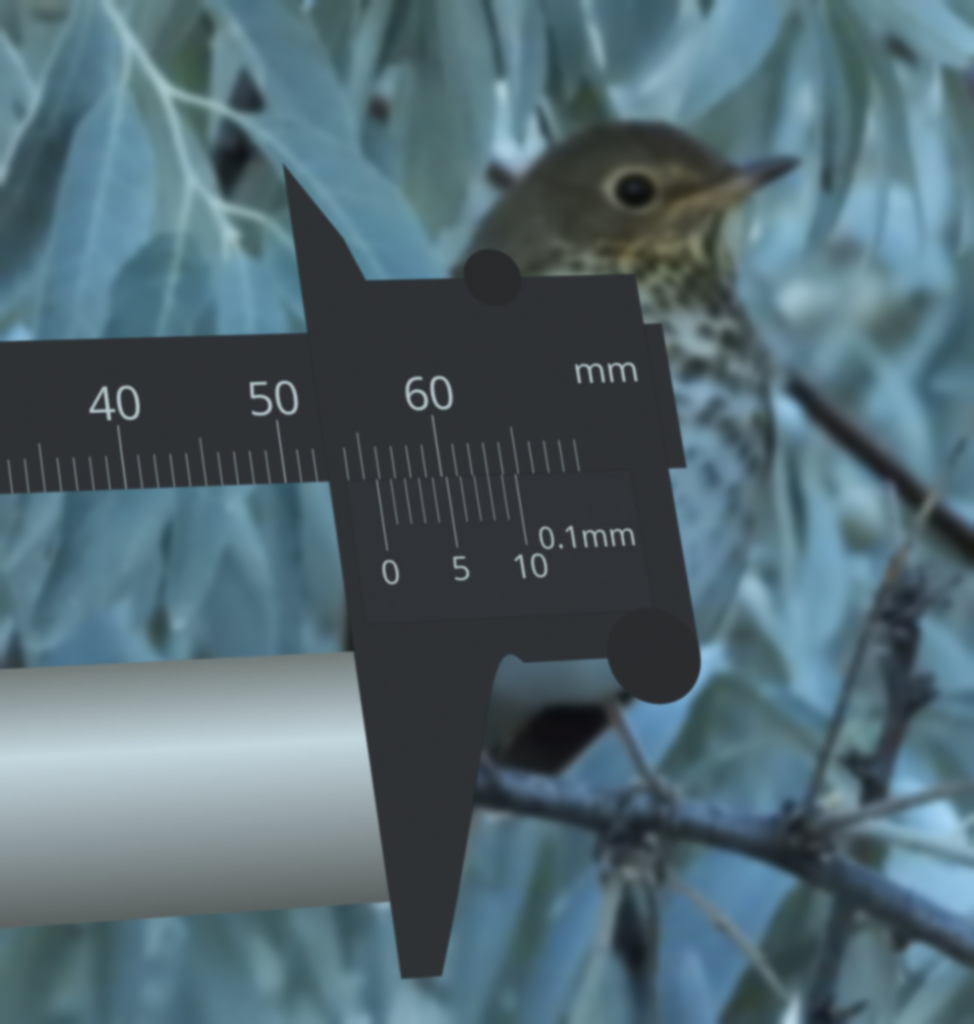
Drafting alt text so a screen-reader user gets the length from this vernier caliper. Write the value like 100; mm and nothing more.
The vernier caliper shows 55.8; mm
